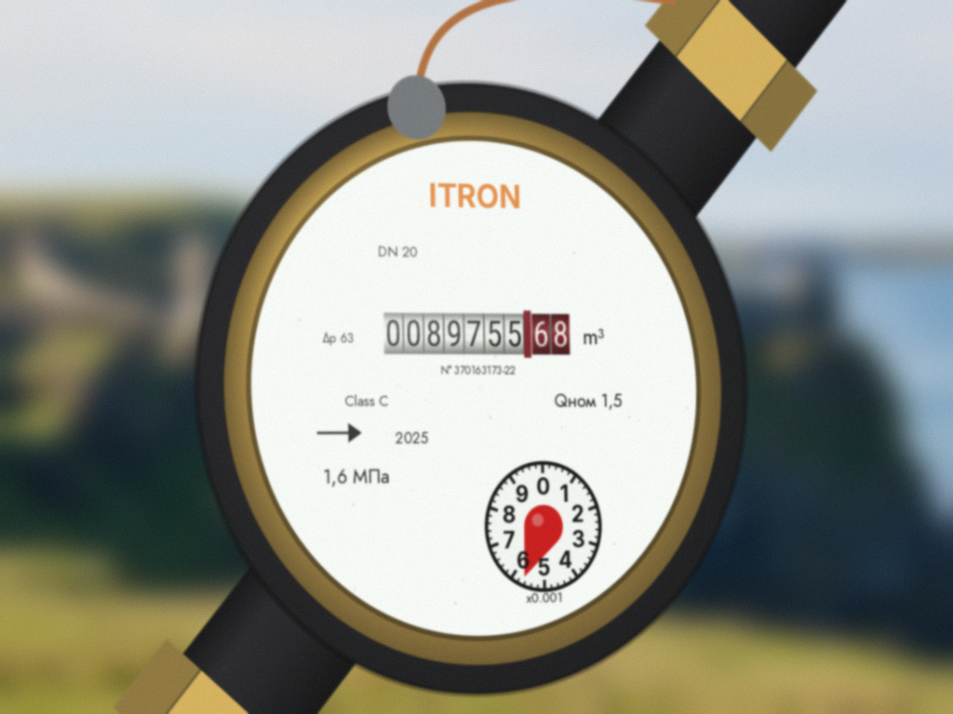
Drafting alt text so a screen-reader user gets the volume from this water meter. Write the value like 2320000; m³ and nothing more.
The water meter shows 89755.685; m³
